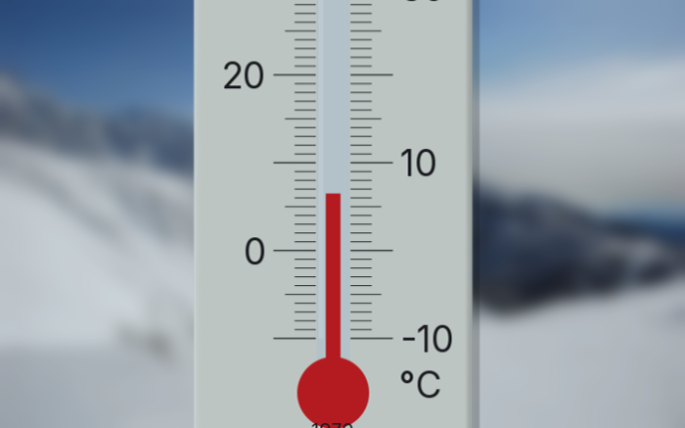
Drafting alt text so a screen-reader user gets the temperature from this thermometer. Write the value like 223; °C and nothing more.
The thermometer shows 6.5; °C
